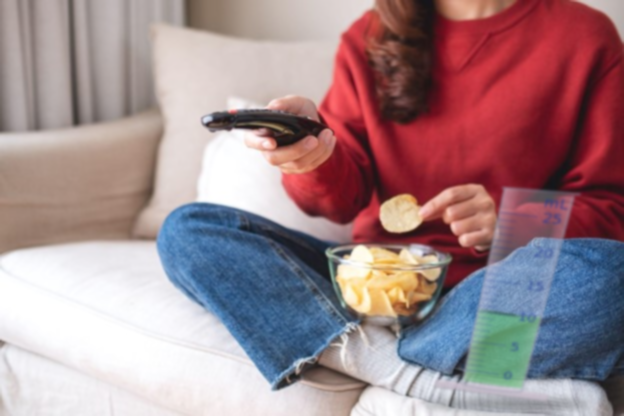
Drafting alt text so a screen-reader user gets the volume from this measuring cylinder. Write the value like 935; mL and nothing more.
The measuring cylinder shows 10; mL
